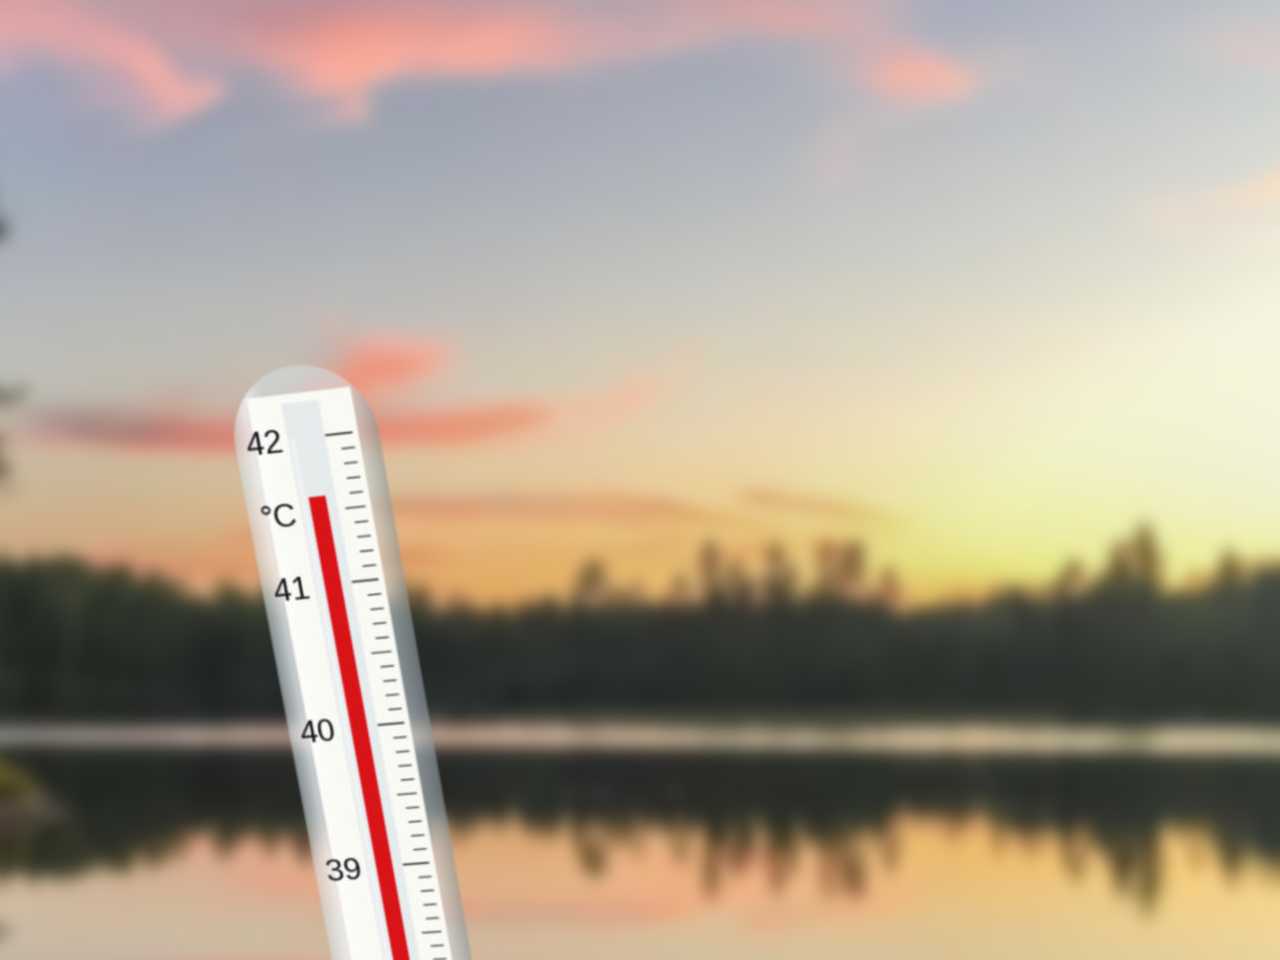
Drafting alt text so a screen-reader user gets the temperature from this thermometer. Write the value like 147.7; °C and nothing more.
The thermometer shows 41.6; °C
